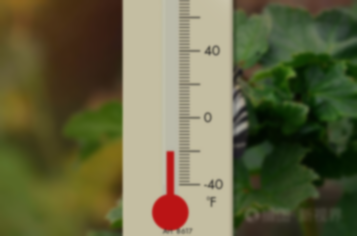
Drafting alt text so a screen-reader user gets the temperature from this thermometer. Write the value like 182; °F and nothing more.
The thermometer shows -20; °F
